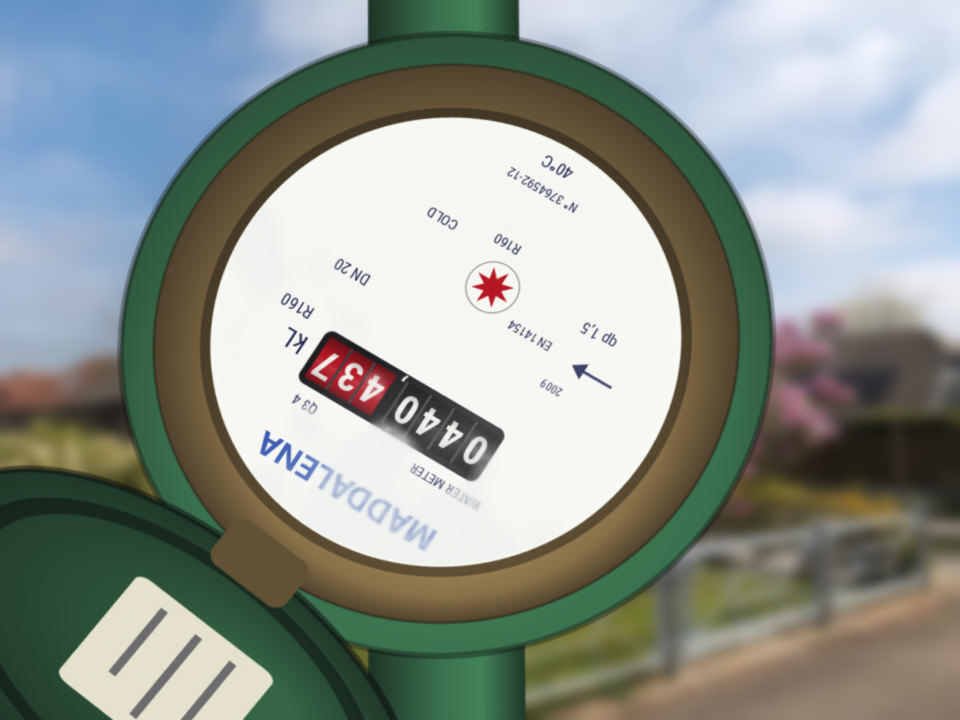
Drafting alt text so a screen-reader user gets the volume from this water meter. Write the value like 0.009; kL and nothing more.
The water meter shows 440.437; kL
